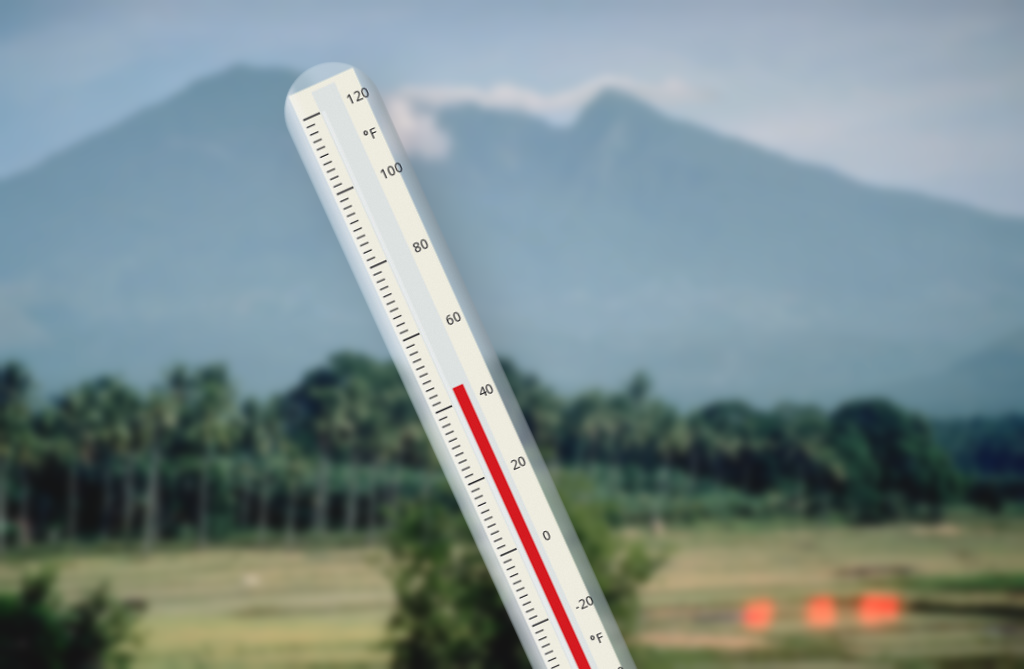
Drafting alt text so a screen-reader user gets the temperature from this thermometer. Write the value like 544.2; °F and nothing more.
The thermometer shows 44; °F
